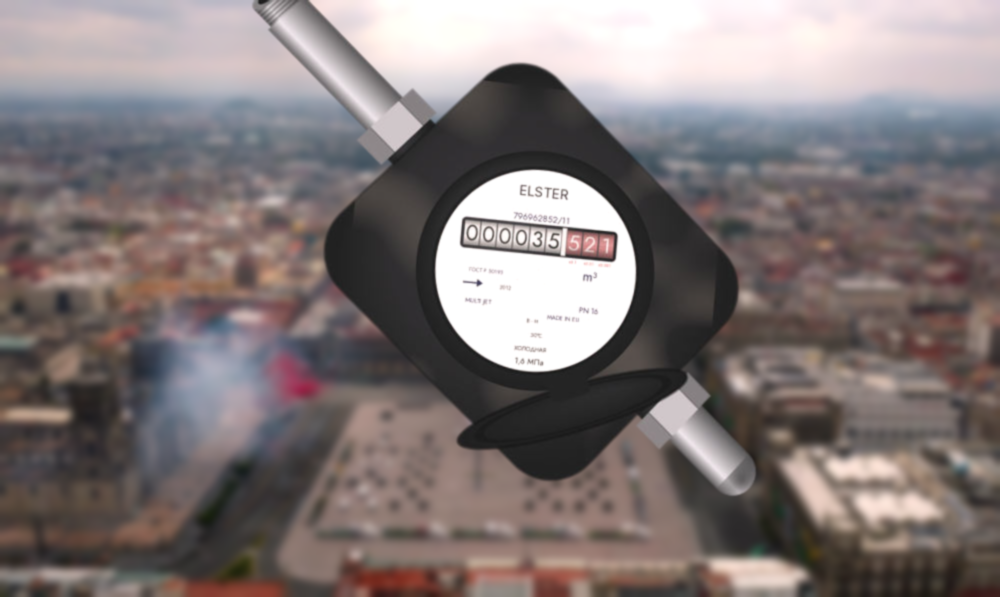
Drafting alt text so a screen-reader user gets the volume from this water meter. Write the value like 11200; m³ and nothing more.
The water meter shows 35.521; m³
